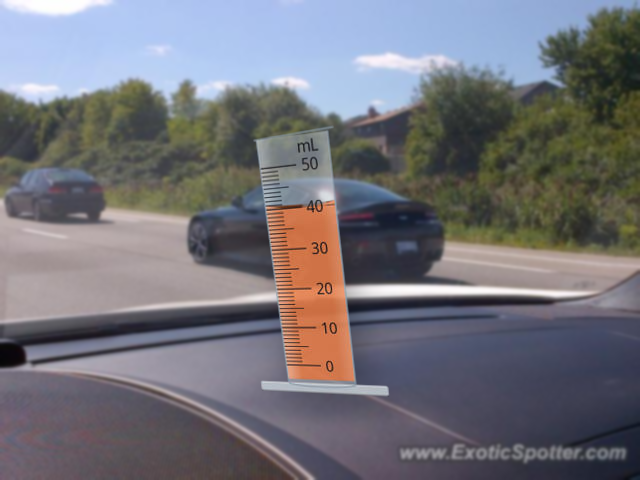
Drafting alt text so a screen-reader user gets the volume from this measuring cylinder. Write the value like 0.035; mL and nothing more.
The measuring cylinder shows 40; mL
